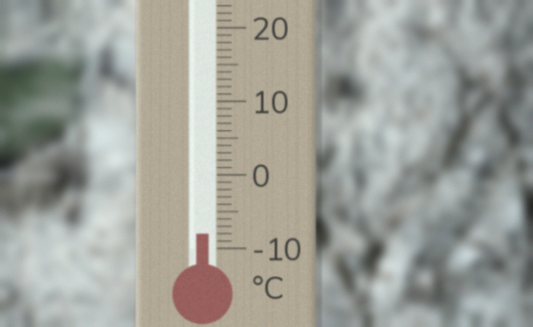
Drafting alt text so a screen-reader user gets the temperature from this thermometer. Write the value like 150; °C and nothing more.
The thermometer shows -8; °C
